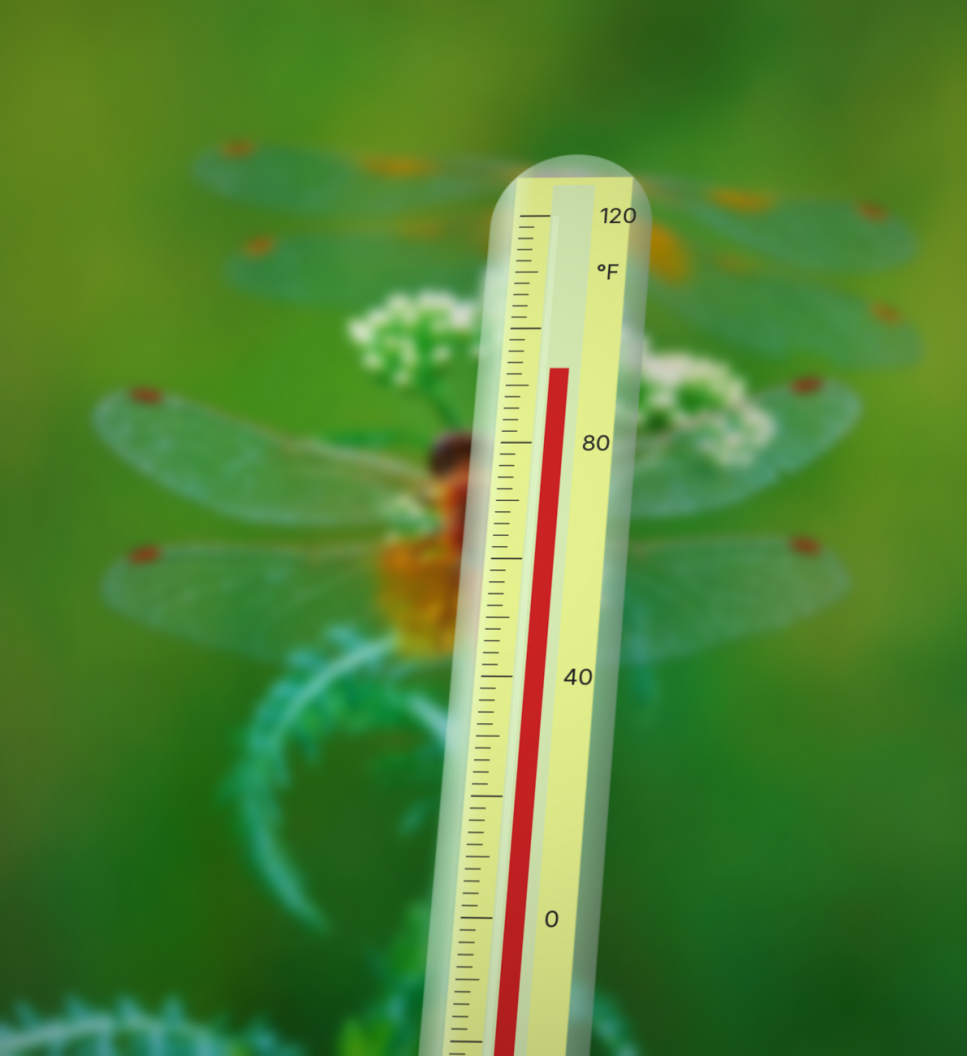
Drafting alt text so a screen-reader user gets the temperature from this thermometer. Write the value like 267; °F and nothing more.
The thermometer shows 93; °F
